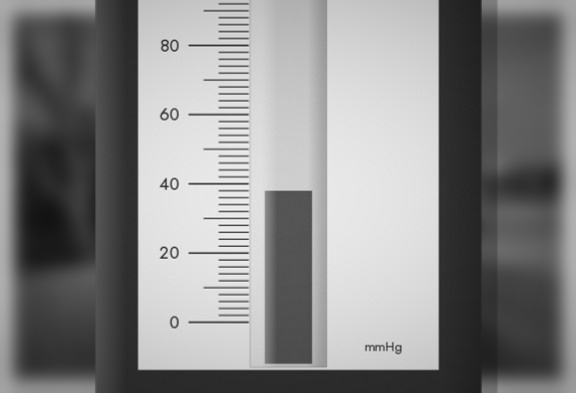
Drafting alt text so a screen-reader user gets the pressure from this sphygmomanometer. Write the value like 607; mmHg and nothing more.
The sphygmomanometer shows 38; mmHg
